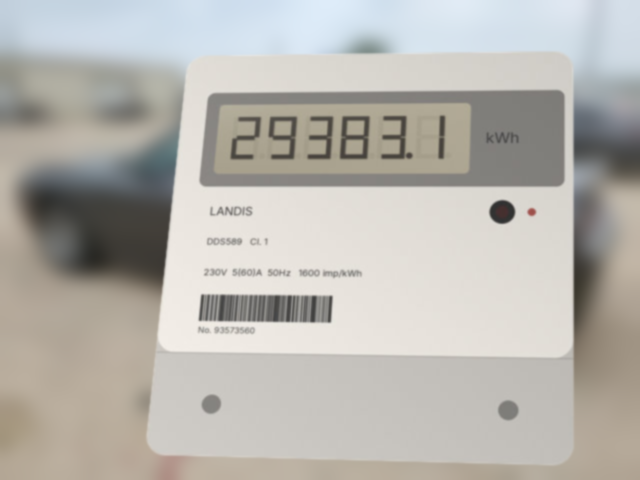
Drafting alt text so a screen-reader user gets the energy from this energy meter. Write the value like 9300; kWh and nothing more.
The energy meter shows 29383.1; kWh
